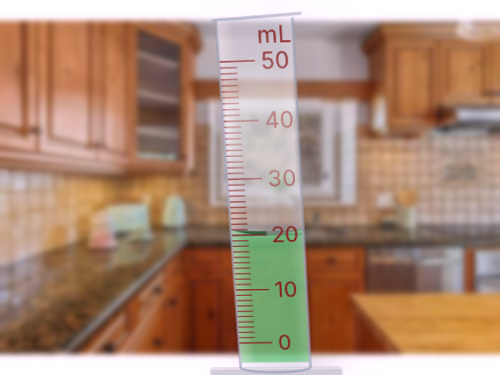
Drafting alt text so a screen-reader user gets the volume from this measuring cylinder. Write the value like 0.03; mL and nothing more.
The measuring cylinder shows 20; mL
